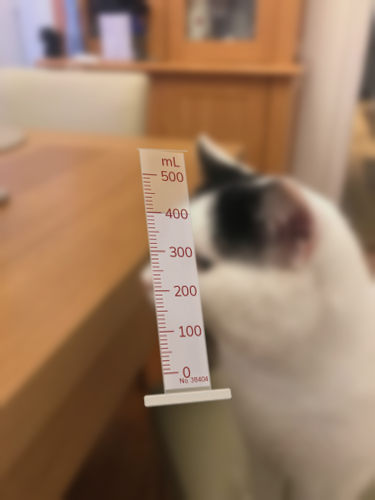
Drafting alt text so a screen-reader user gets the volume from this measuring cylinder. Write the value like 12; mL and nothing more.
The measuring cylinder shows 400; mL
